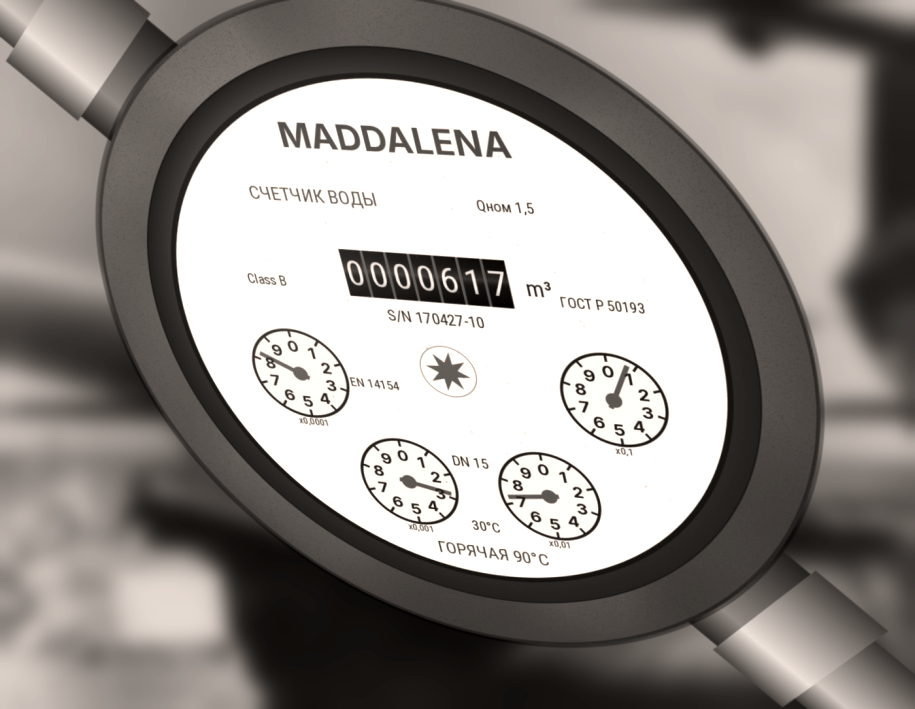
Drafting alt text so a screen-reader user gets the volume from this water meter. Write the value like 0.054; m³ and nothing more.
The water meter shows 617.0728; m³
